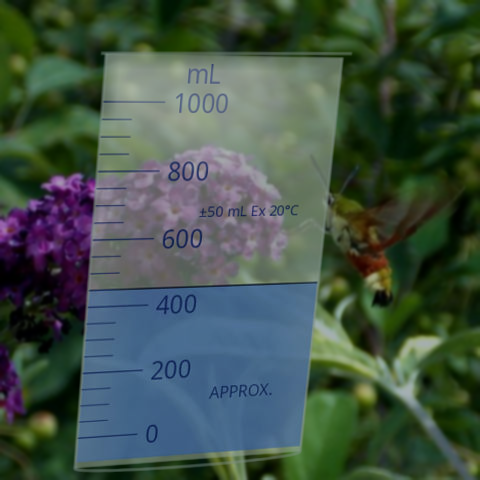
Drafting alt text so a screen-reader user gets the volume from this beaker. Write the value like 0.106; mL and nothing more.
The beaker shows 450; mL
